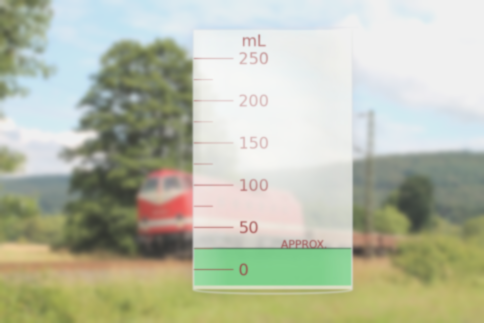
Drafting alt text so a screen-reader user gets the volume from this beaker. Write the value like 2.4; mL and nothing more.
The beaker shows 25; mL
